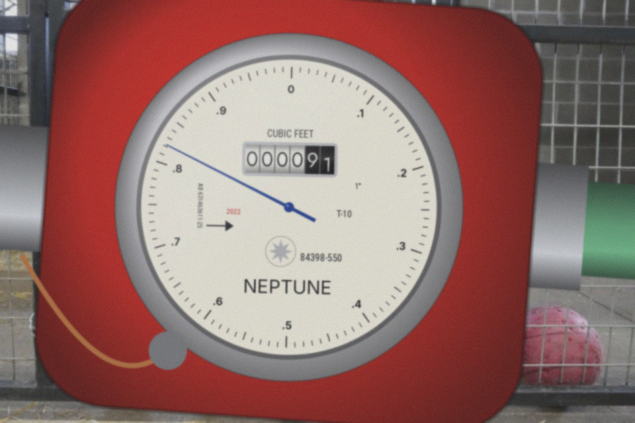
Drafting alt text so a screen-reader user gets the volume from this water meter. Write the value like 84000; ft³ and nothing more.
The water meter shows 90.82; ft³
